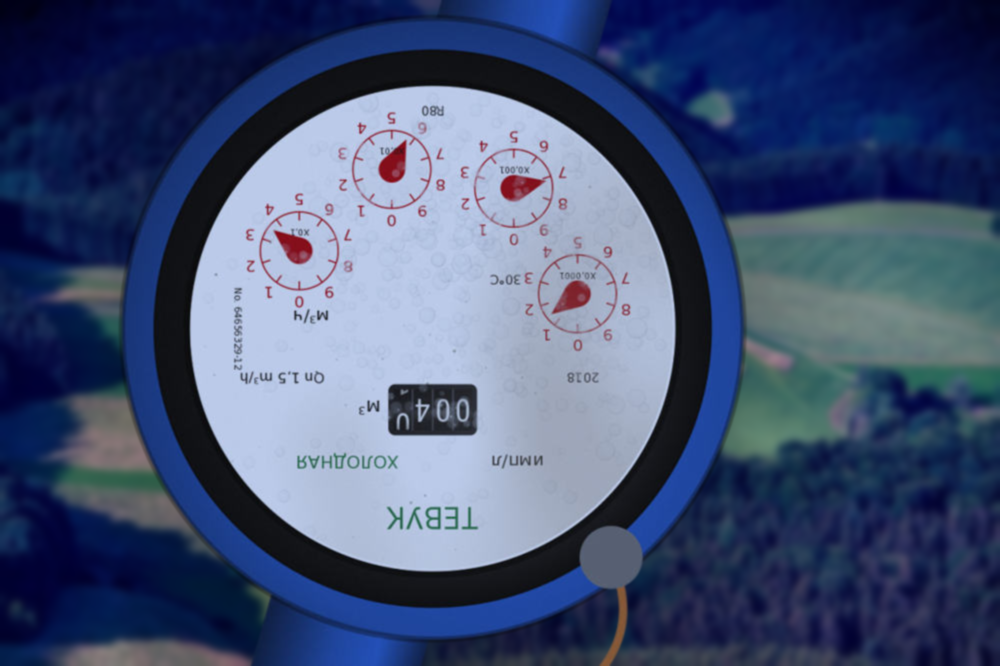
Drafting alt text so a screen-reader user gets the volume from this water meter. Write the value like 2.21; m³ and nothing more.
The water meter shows 40.3571; m³
